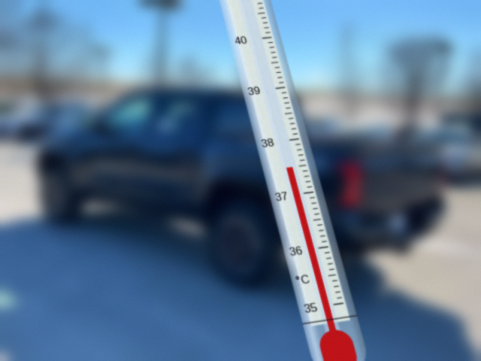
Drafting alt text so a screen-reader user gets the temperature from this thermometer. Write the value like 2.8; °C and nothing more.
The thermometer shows 37.5; °C
